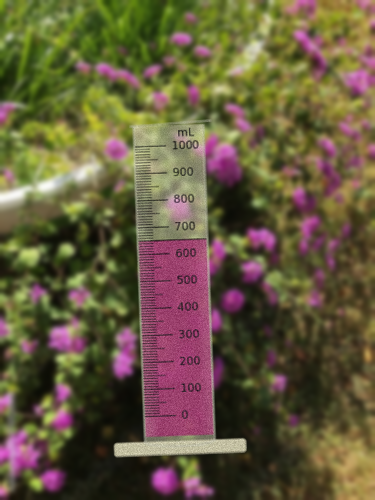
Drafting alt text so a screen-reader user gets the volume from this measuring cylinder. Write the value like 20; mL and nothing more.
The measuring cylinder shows 650; mL
